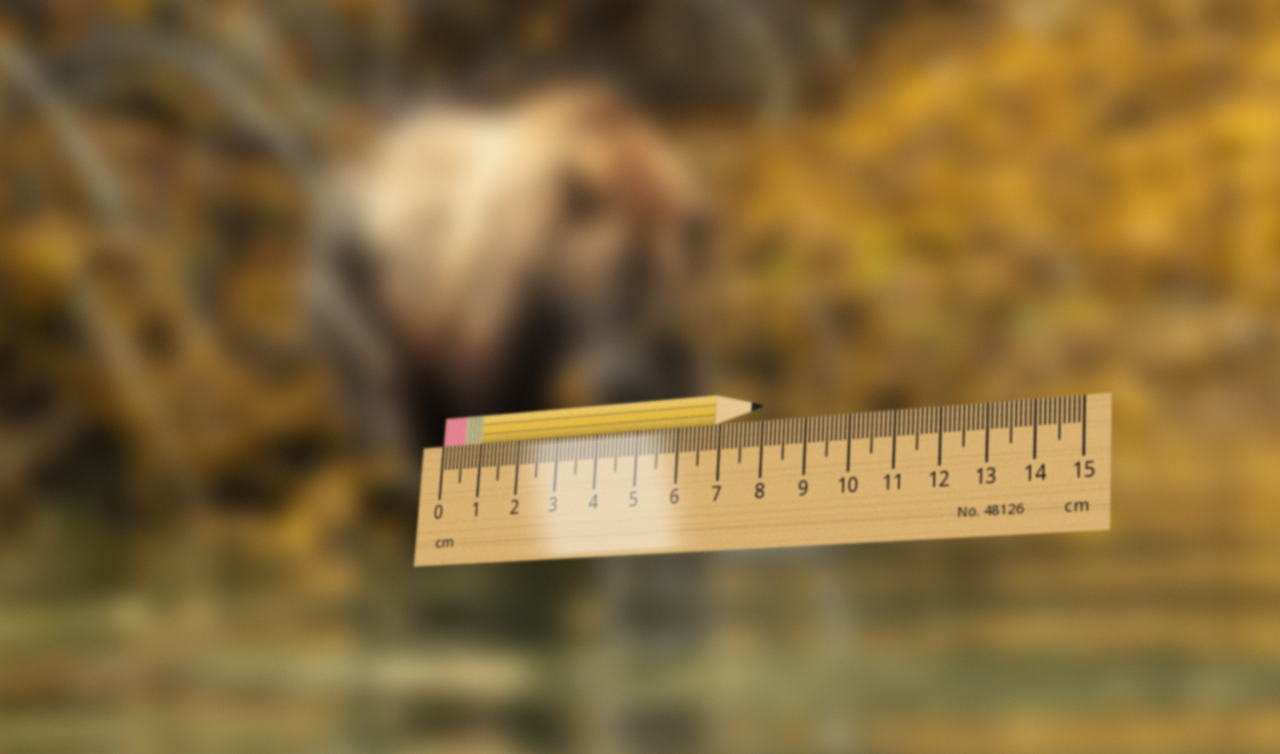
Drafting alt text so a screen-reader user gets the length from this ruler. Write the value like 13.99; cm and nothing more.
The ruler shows 8; cm
